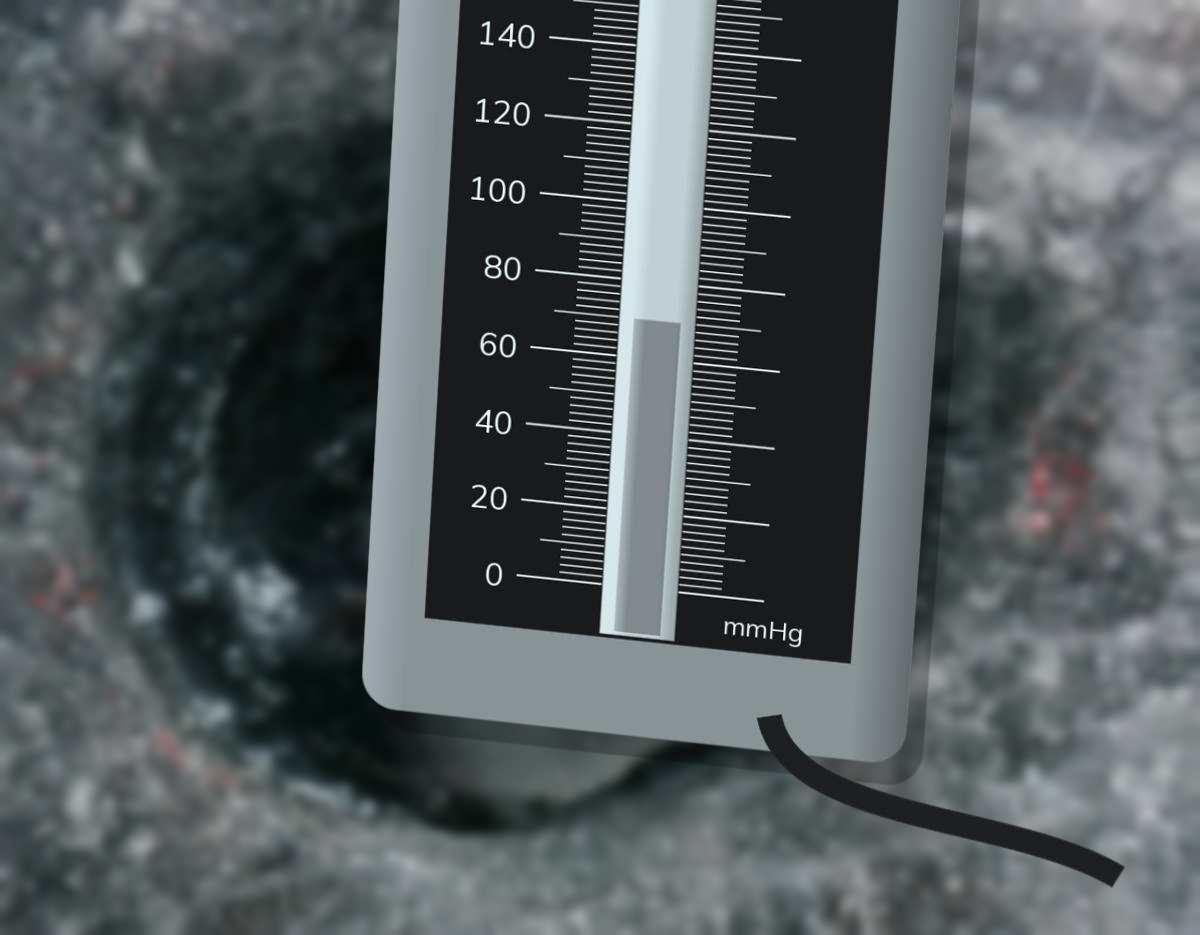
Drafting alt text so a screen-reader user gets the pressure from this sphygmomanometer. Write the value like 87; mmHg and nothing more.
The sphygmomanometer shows 70; mmHg
